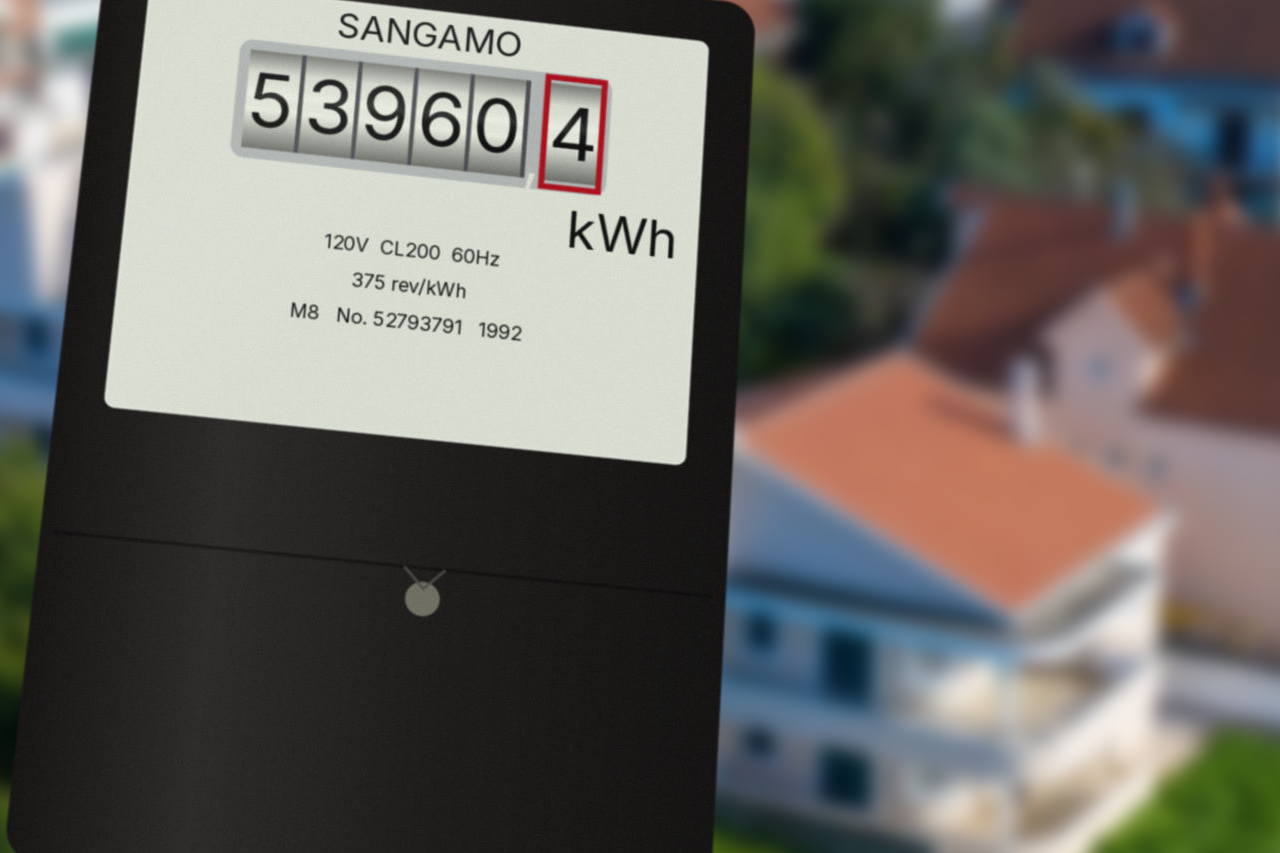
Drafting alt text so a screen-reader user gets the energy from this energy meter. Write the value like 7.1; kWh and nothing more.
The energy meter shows 53960.4; kWh
